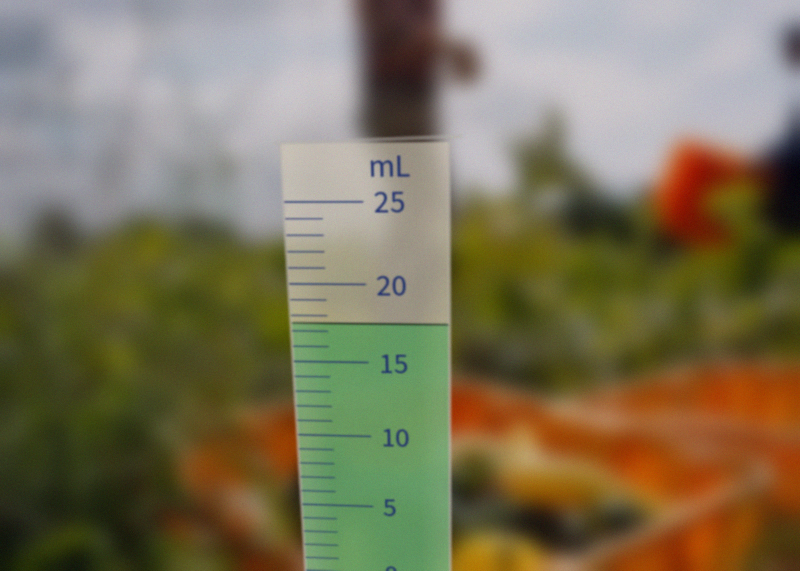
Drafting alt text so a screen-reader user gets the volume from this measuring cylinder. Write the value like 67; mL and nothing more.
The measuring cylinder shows 17.5; mL
